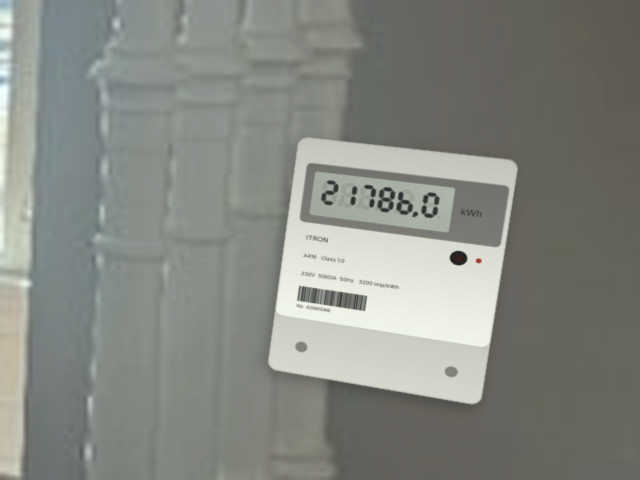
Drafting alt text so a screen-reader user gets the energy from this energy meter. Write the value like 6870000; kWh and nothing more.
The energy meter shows 21786.0; kWh
